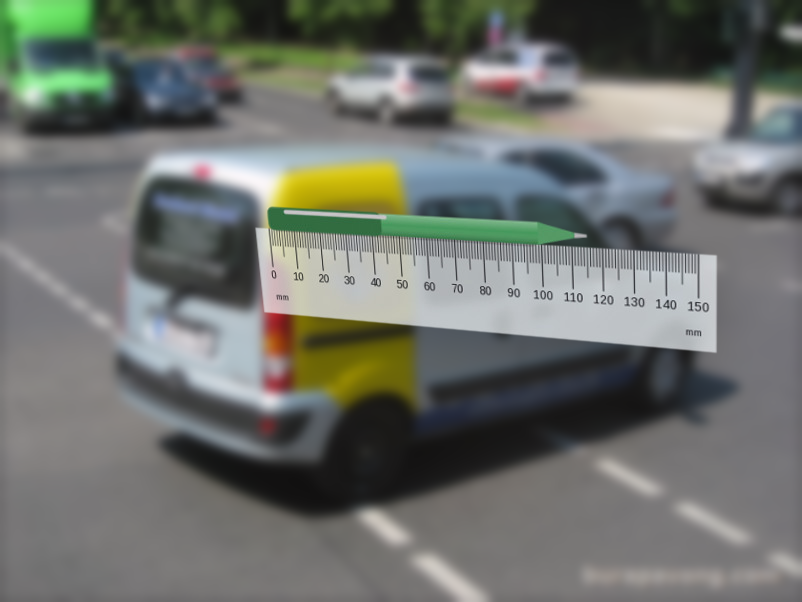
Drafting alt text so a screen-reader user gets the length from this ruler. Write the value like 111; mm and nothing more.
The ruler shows 115; mm
